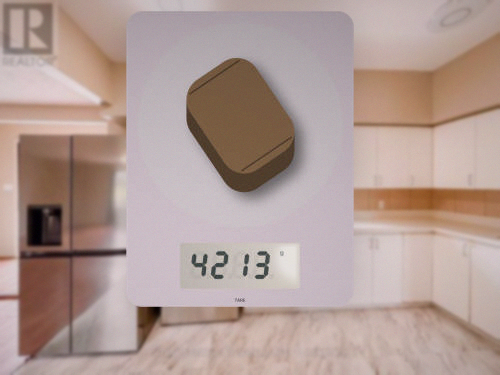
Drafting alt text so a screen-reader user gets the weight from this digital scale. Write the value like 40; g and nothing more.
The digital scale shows 4213; g
